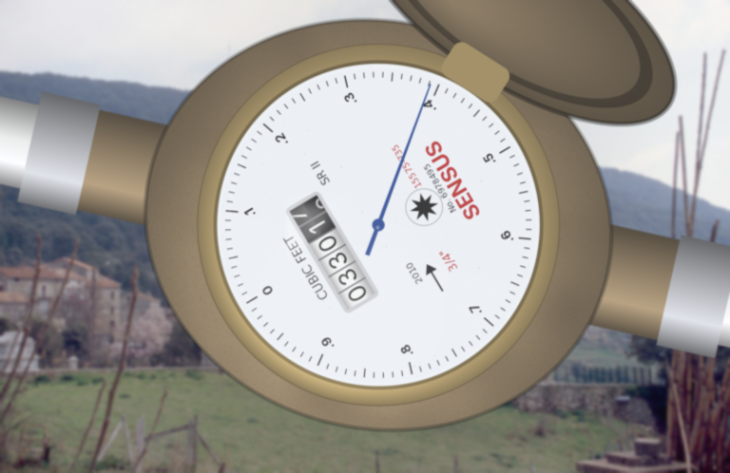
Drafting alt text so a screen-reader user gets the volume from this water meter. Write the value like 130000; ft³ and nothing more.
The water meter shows 33017.39; ft³
